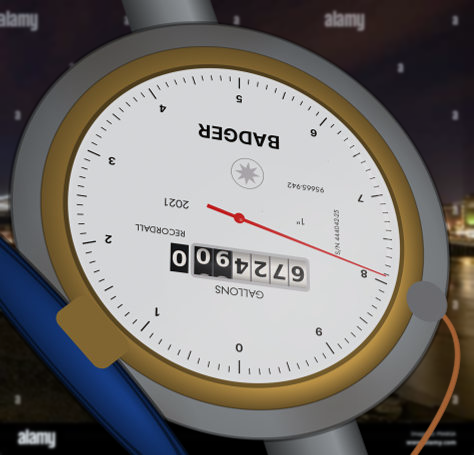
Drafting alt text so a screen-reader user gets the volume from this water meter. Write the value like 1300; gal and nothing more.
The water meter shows 6724897.9; gal
